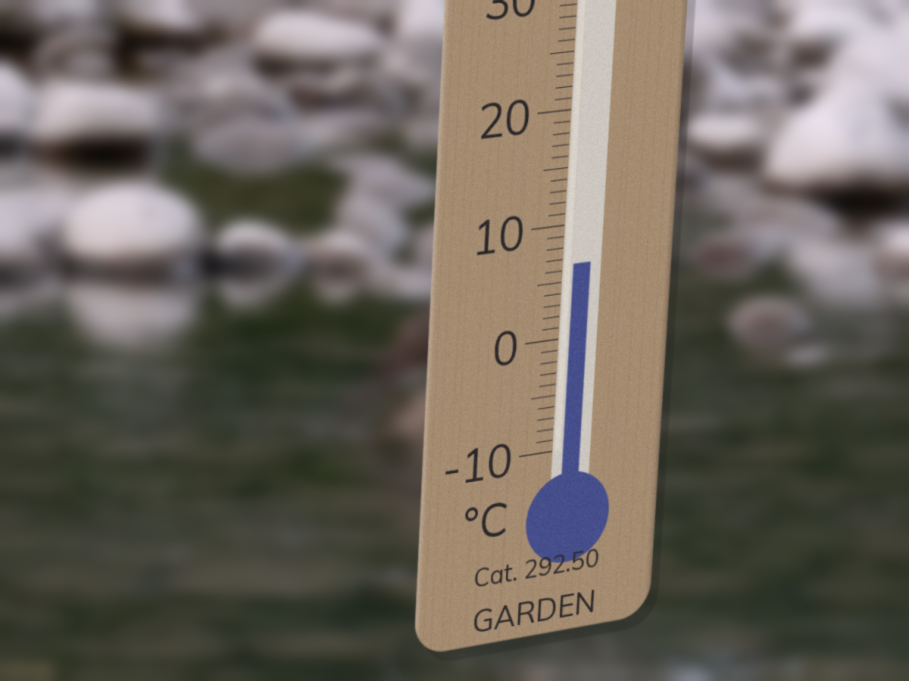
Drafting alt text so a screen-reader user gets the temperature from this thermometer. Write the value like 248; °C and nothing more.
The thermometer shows 6.5; °C
